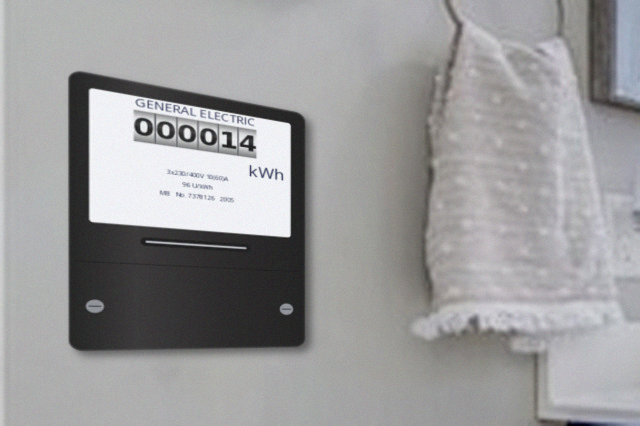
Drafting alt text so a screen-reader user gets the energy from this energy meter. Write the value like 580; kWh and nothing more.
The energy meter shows 14; kWh
